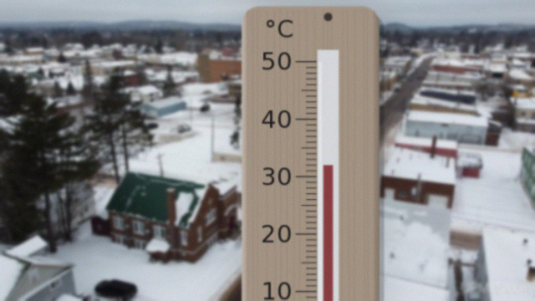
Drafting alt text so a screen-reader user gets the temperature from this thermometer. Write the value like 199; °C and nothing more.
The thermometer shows 32; °C
